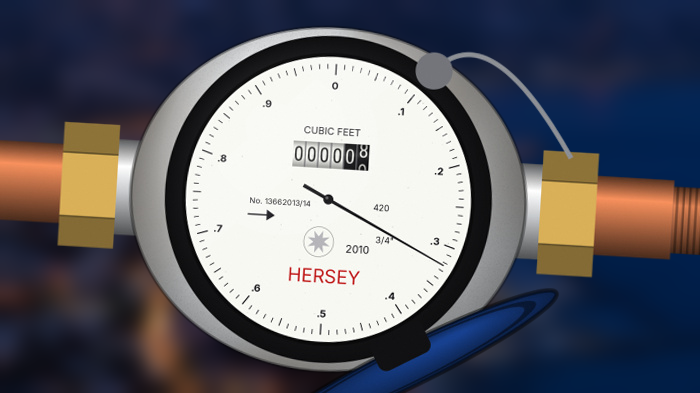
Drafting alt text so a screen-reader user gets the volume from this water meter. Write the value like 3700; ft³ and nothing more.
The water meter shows 8.32; ft³
